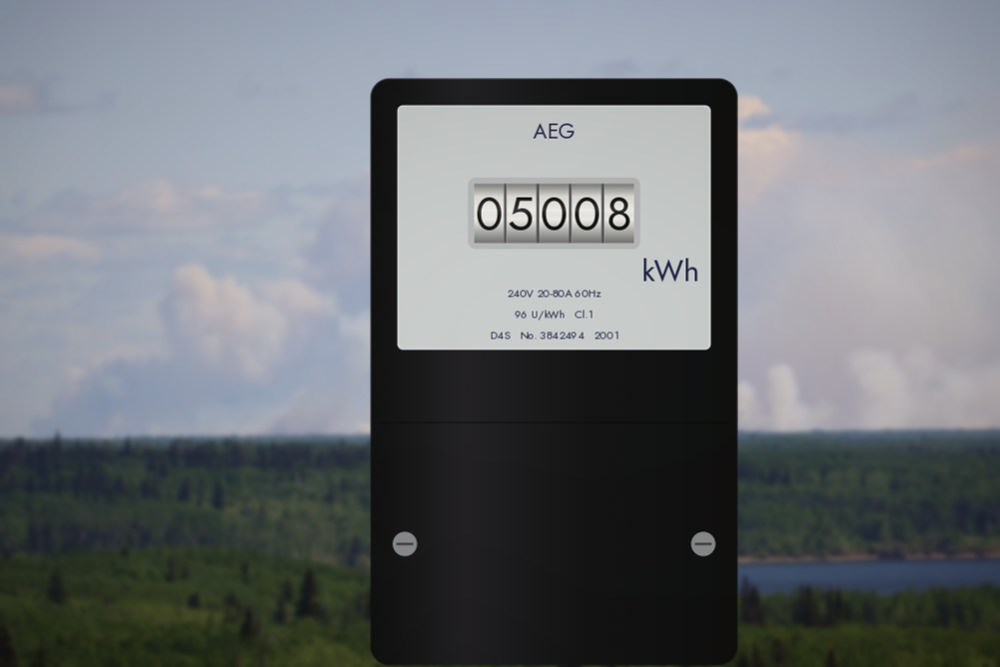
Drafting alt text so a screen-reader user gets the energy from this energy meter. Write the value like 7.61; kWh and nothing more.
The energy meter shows 5008; kWh
